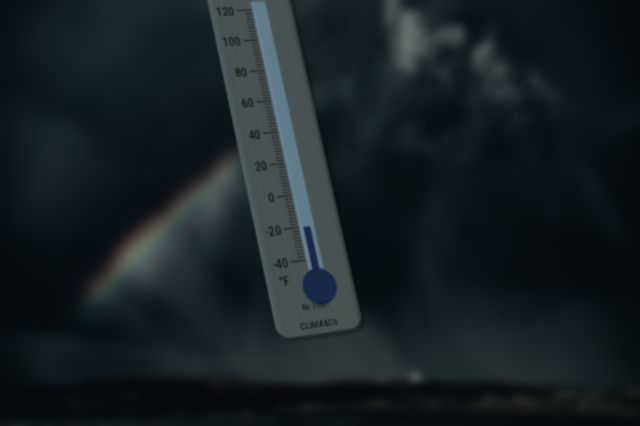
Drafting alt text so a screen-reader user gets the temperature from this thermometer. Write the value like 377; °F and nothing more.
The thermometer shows -20; °F
